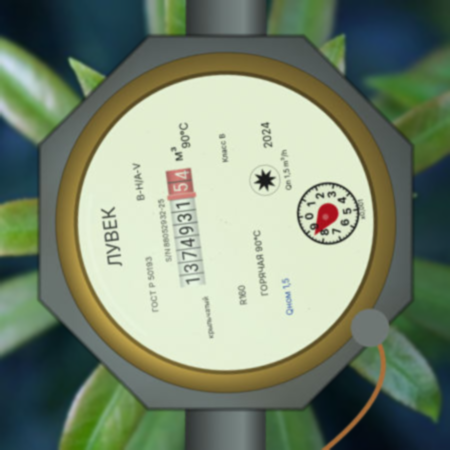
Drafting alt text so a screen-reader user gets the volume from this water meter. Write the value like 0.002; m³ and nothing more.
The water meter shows 1374931.538; m³
